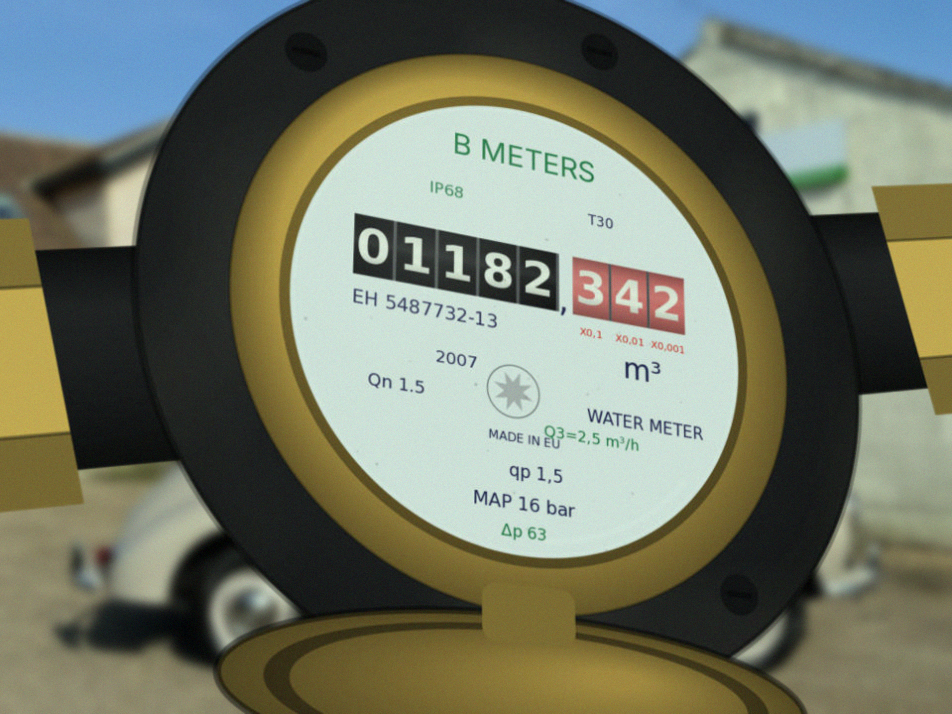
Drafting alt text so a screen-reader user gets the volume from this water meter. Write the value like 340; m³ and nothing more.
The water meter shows 1182.342; m³
